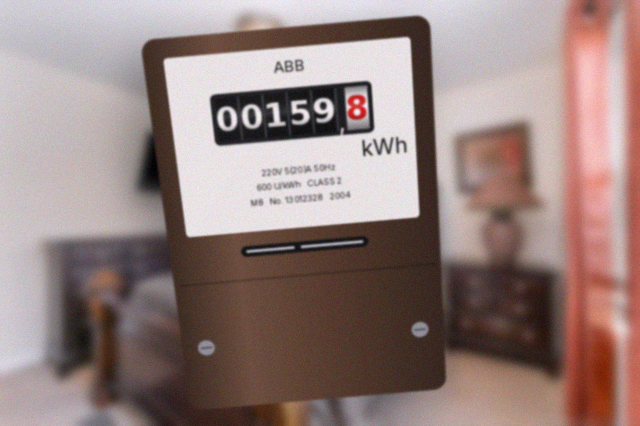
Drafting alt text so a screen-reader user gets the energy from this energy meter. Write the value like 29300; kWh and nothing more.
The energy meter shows 159.8; kWh
